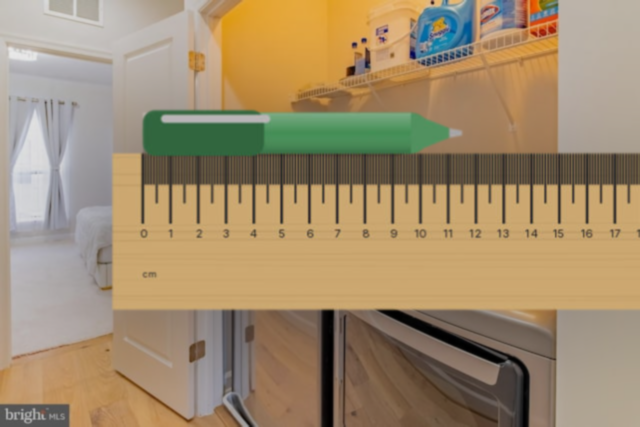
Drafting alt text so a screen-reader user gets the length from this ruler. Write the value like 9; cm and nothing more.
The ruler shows 11.5; cm
